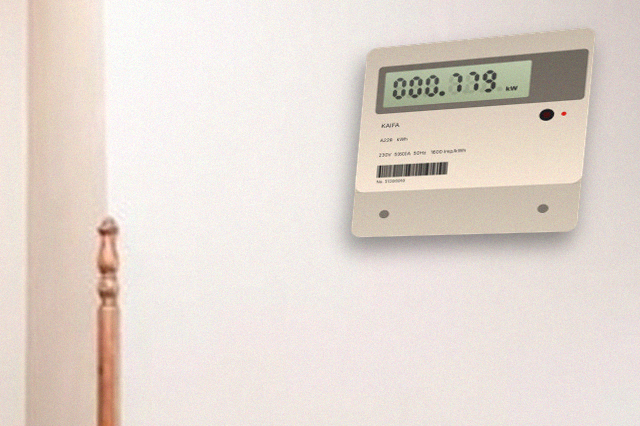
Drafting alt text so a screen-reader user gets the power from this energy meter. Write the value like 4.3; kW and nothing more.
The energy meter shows 0.779; kW
